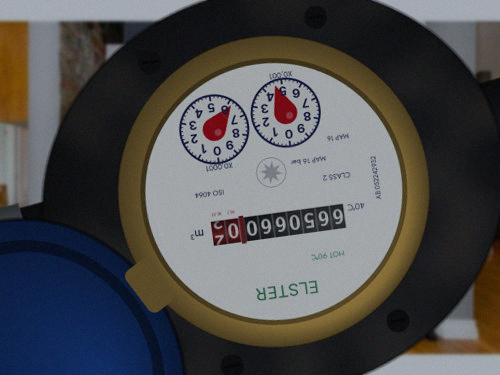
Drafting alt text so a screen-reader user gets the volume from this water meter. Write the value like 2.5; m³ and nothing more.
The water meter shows 6650660.0246; m³
